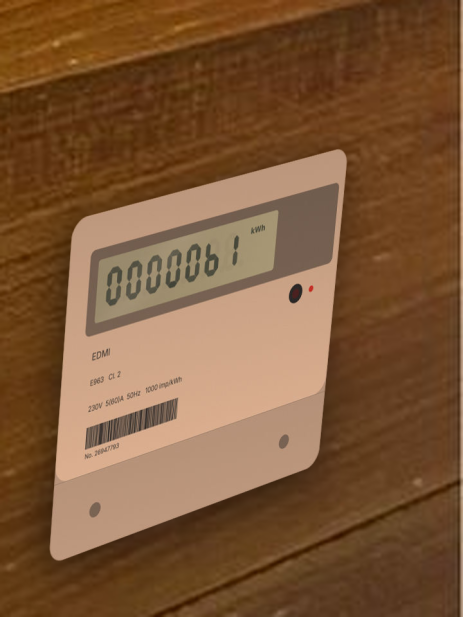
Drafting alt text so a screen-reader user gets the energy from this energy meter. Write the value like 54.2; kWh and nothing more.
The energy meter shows 61; kWh
